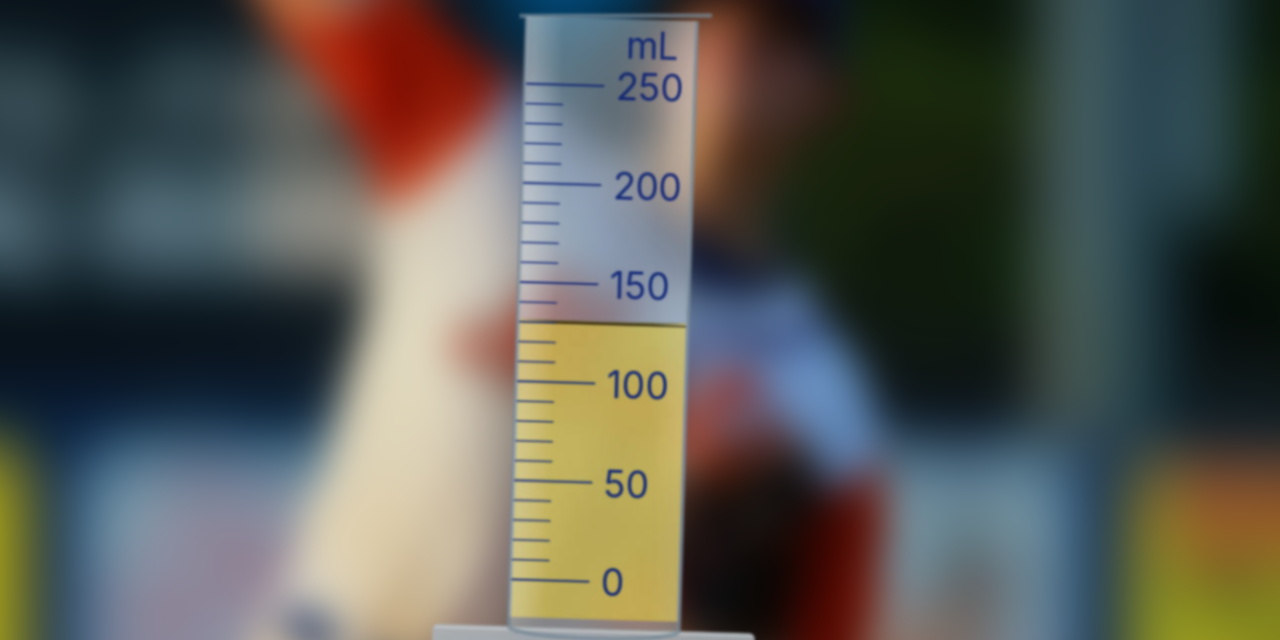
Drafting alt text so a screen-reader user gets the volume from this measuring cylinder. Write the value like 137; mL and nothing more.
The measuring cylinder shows 130; mL
